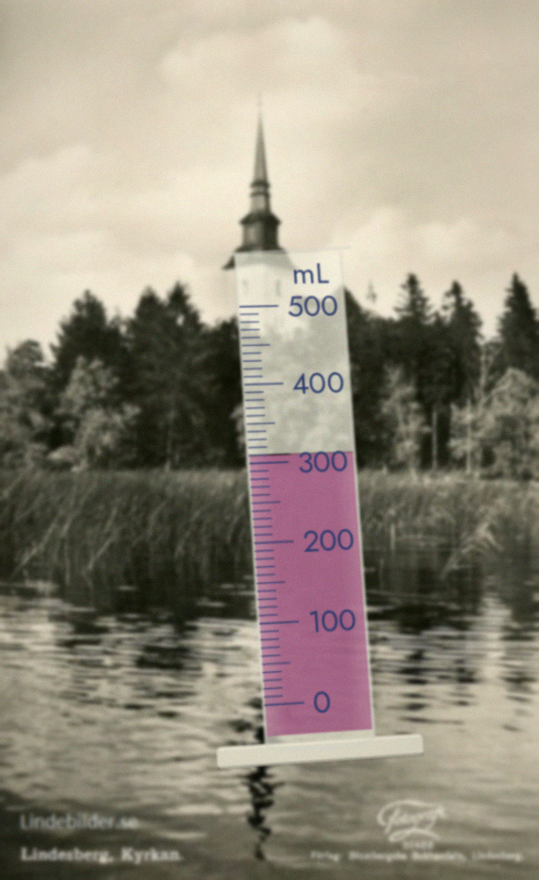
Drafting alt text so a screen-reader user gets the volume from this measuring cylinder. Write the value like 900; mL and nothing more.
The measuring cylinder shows 310; mL
